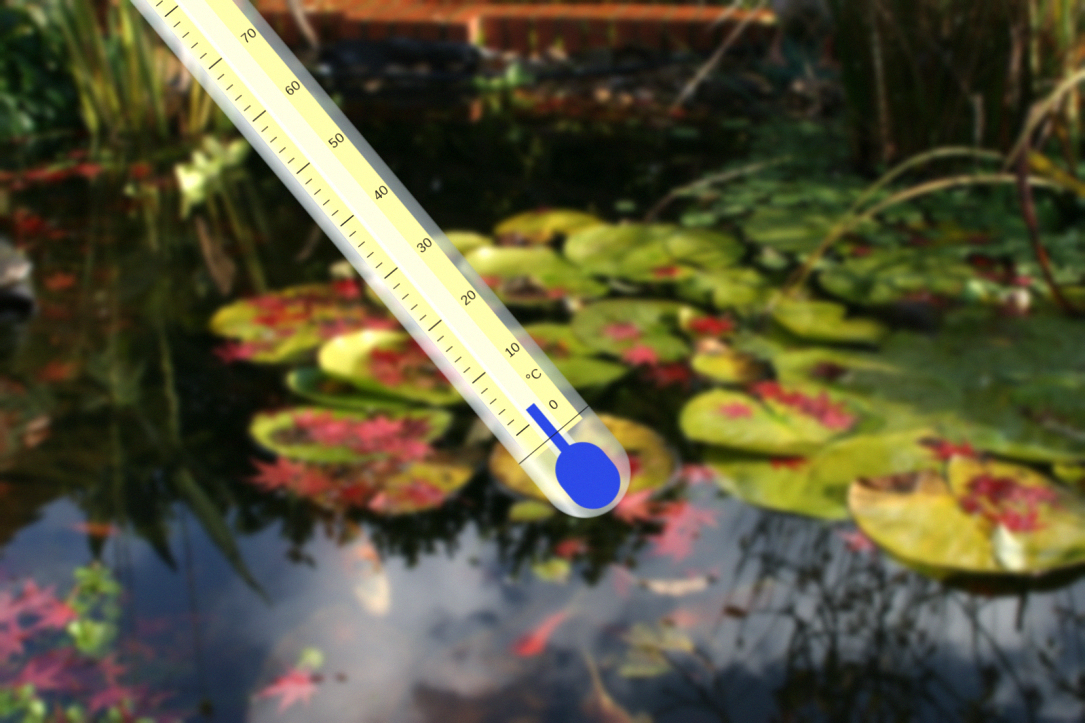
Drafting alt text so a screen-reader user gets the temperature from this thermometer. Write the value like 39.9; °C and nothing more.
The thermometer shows 2; °C
